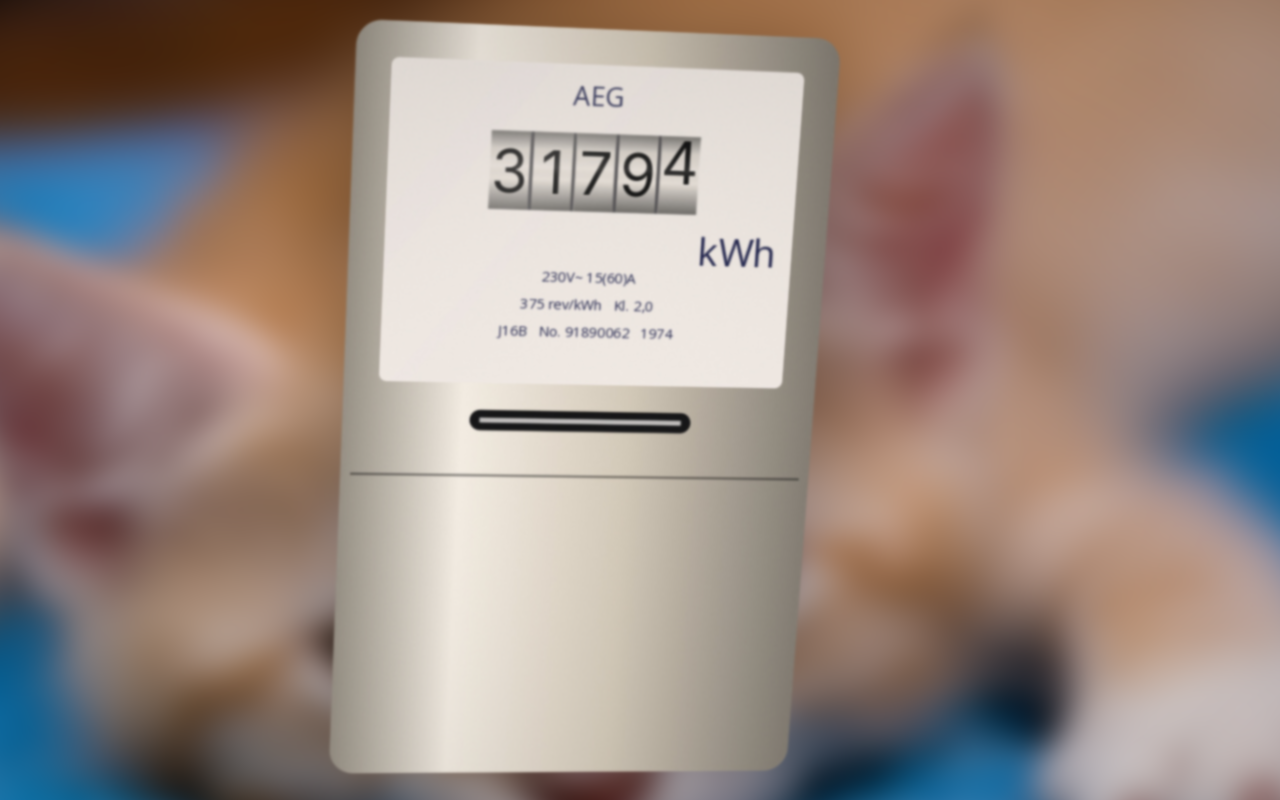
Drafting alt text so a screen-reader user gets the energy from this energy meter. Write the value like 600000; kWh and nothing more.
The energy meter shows 31794; kWh
